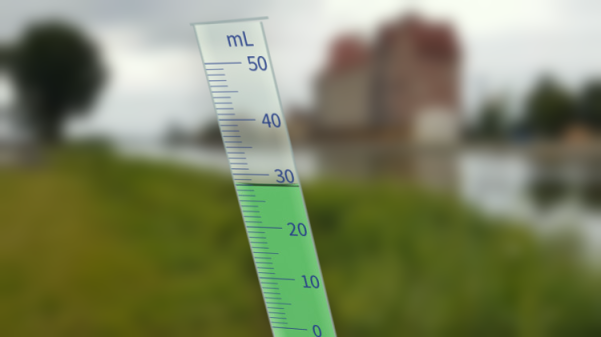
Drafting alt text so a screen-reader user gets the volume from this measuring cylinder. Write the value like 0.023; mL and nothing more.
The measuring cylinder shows 28; mL
